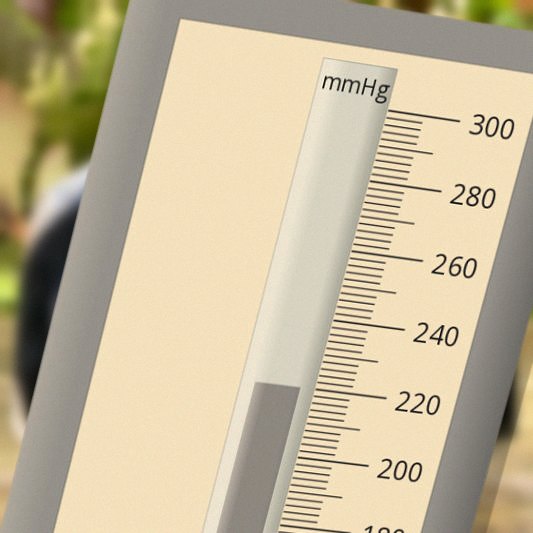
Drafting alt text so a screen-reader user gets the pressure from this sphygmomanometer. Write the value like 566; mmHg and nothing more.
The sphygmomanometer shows 220; mmHg
